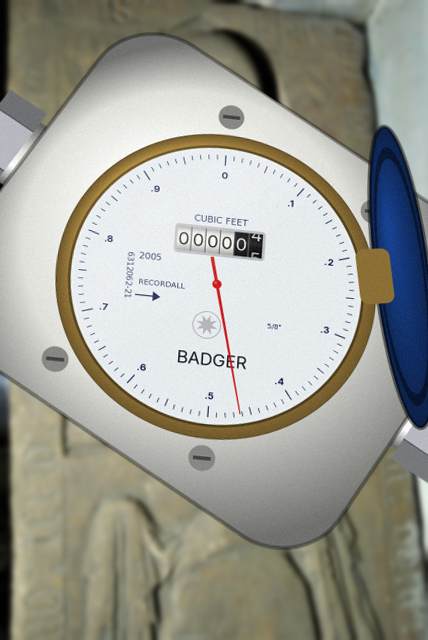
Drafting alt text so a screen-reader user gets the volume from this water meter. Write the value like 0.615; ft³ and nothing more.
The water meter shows 4.46; ft³
